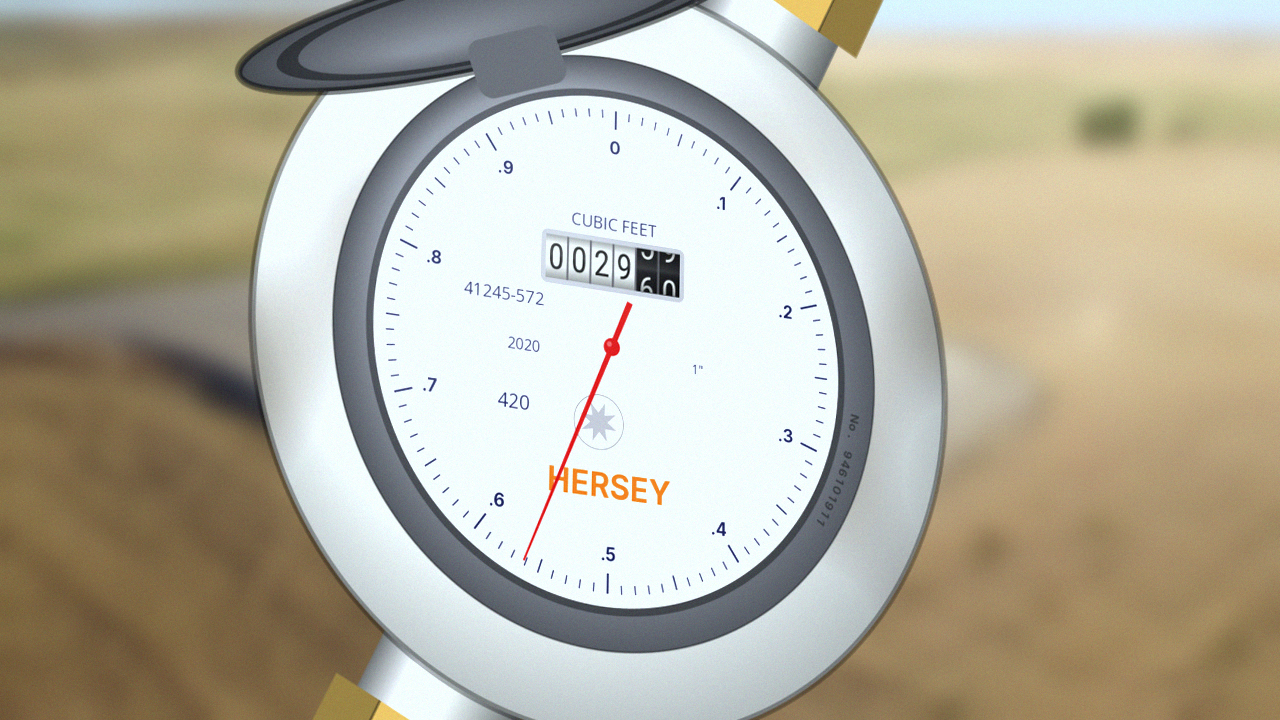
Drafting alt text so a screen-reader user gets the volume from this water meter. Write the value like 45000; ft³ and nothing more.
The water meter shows 2959.56; ft³
